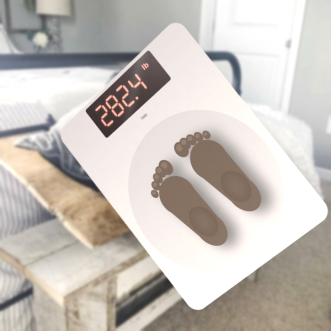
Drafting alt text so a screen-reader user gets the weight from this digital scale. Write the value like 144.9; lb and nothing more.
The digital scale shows 282.4; lb
